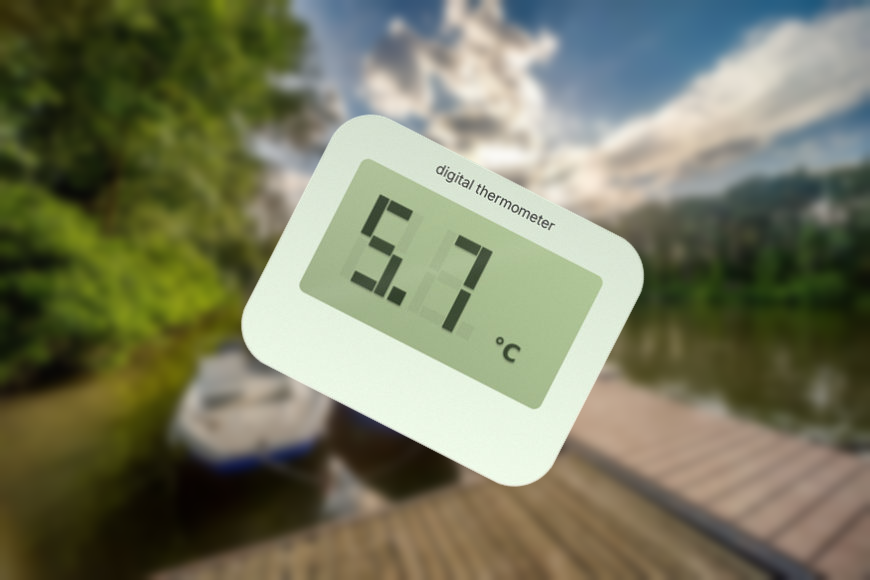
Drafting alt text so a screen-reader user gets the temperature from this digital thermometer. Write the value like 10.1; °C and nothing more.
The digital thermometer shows 5.7; °C
